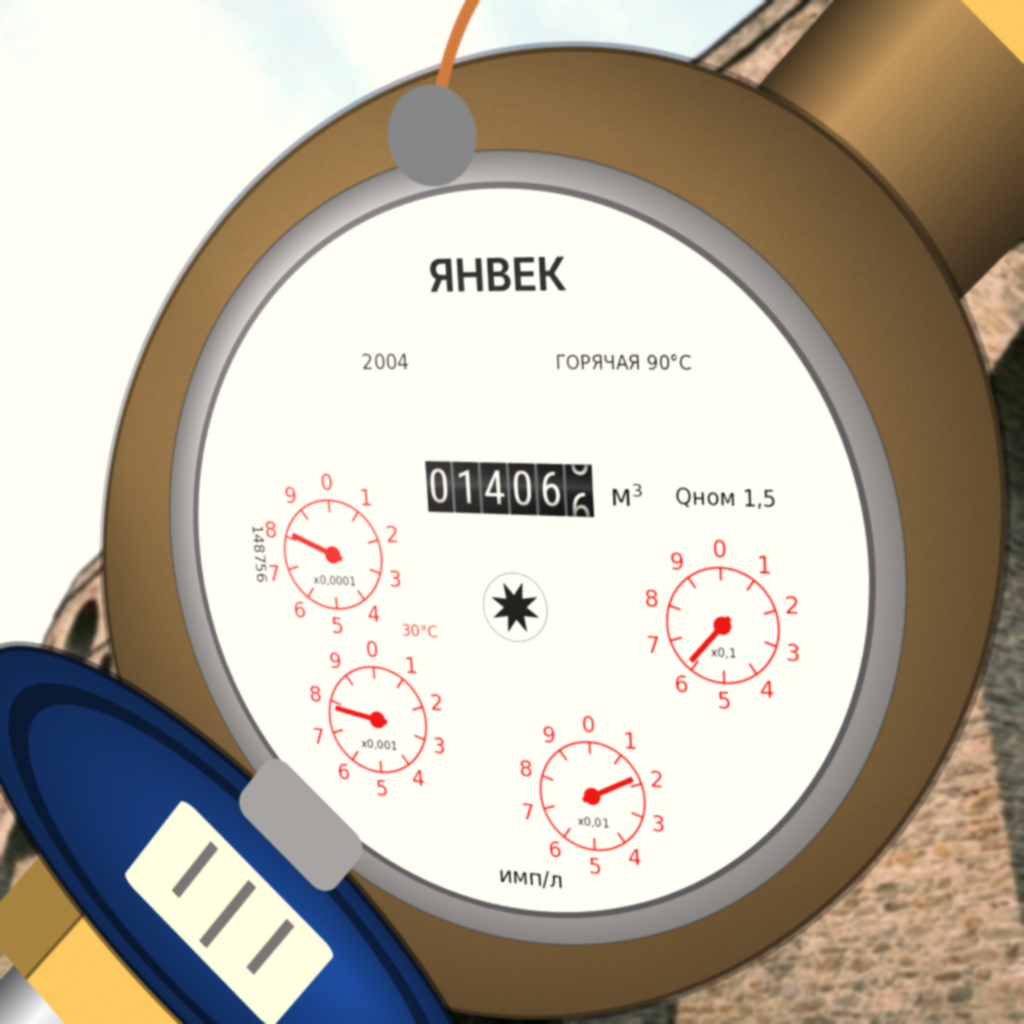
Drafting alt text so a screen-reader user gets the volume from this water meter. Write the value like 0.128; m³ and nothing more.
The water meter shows 14065.6178; m³
